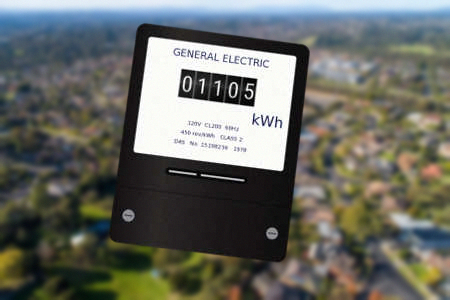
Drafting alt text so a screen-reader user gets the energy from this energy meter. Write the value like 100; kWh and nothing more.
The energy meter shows 1105; kWh
